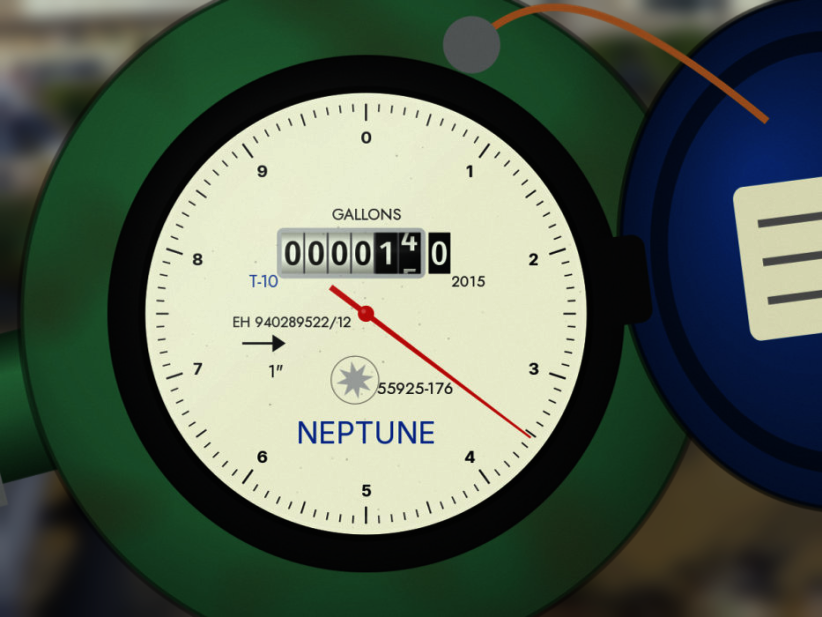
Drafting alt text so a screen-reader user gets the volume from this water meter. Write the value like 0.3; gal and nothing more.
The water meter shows 143.5; gal
